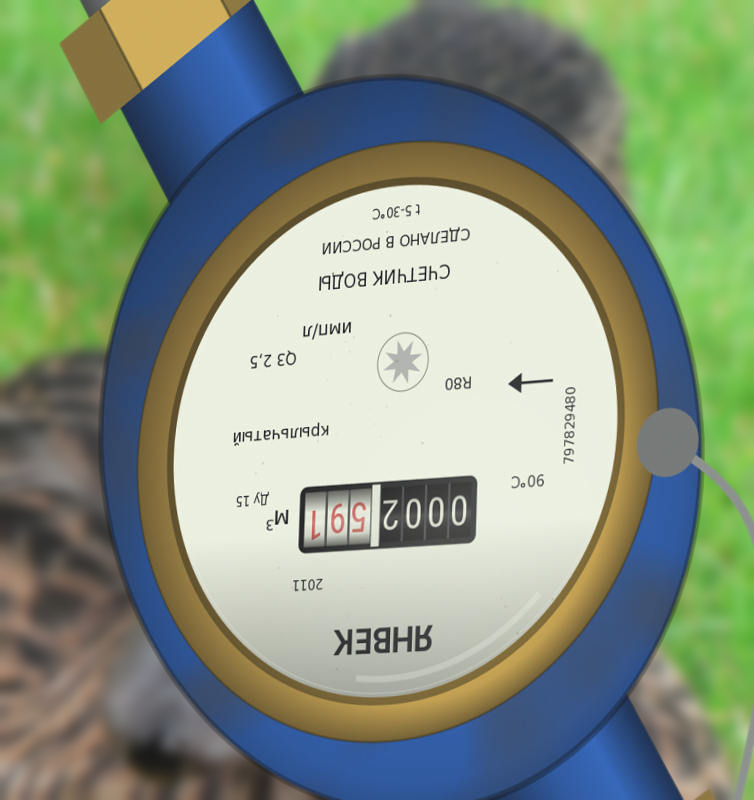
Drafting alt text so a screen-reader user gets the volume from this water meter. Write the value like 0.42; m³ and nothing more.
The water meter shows 2.591; m³
